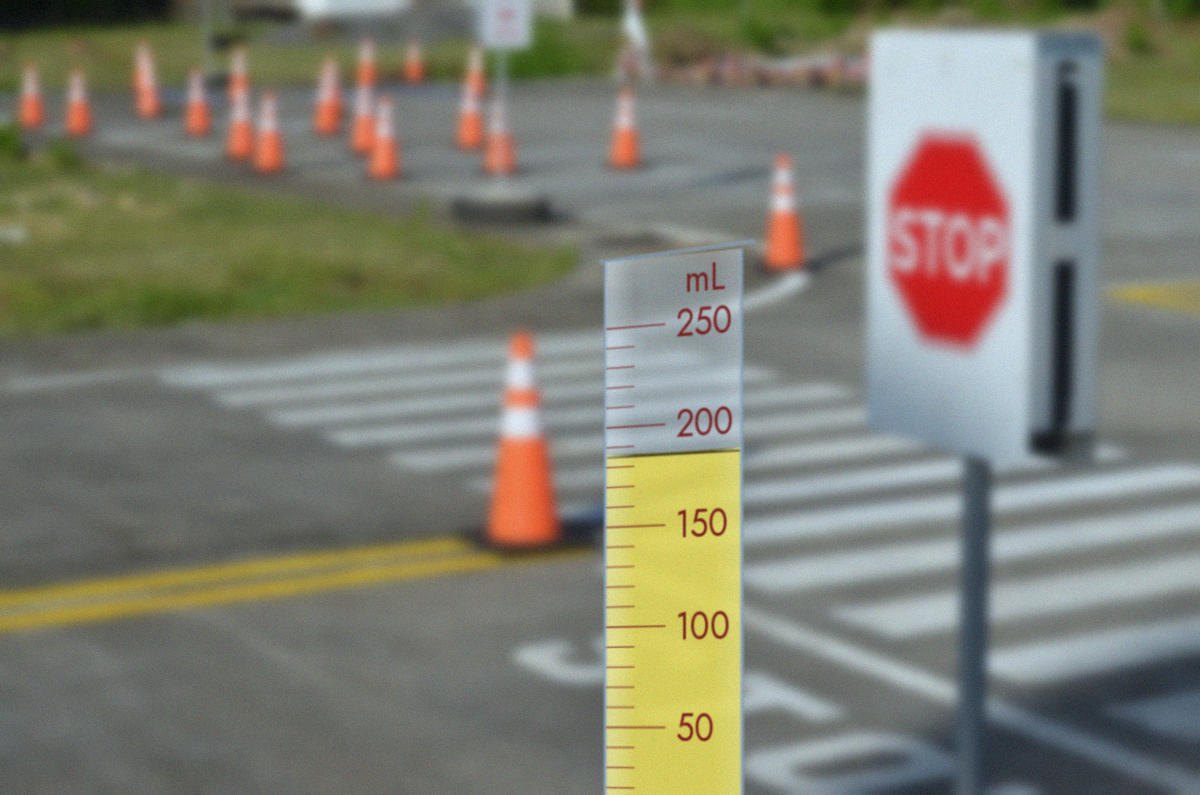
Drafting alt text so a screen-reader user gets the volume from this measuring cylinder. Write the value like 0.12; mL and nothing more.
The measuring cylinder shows 185; mL
